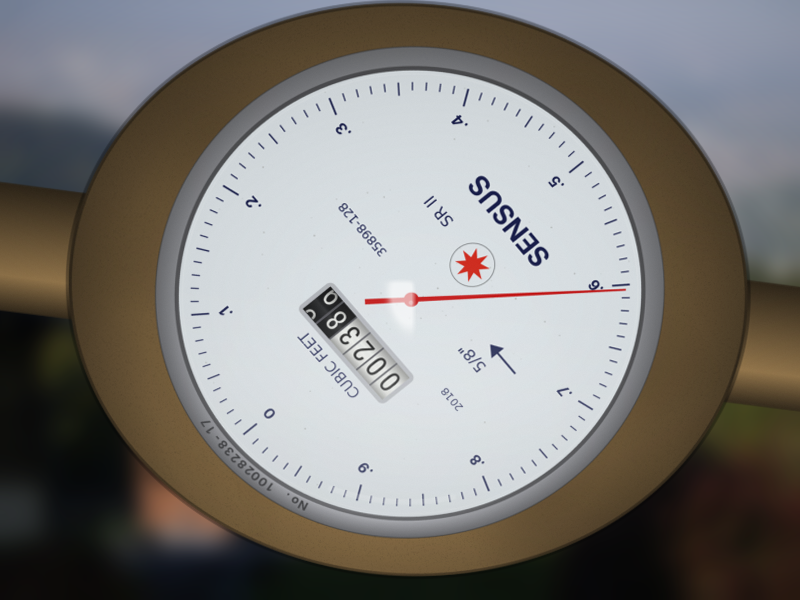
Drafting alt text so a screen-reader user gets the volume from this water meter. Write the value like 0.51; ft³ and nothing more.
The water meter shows 2388.60; ft³
